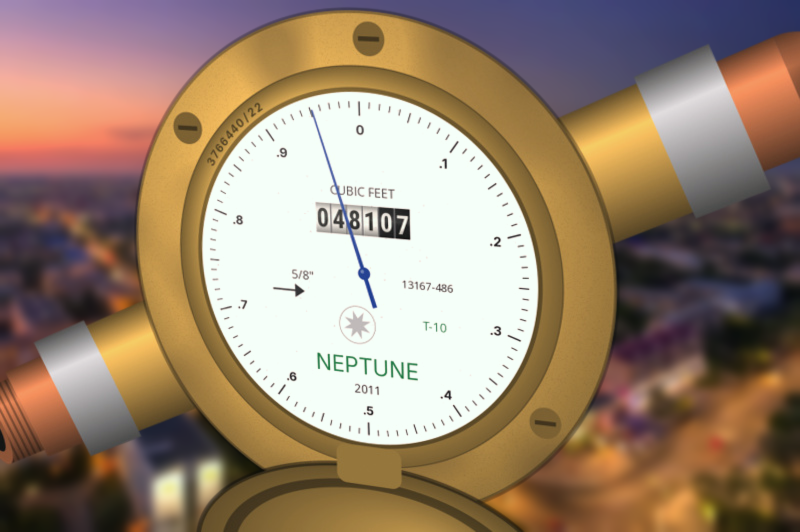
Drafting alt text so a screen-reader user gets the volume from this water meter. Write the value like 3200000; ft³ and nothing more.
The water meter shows 48106.95; ft³
